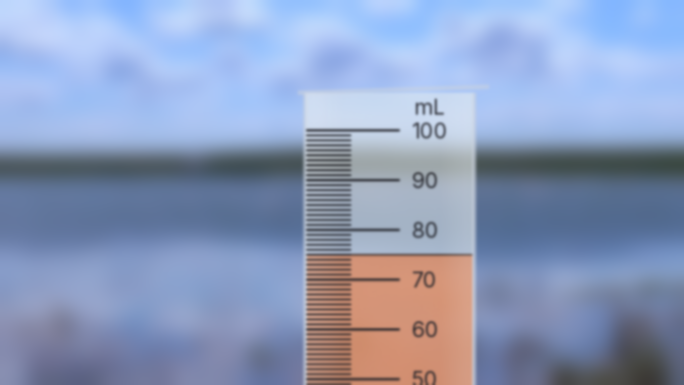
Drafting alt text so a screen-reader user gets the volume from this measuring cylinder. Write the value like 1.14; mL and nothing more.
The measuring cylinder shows 75; mL
